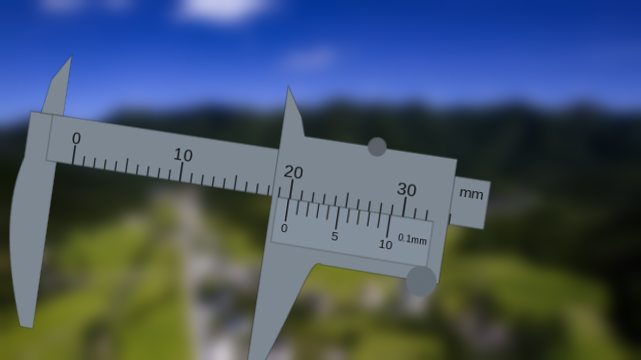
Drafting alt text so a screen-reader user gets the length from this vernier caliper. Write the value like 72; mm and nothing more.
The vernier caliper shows 19.9; mm
